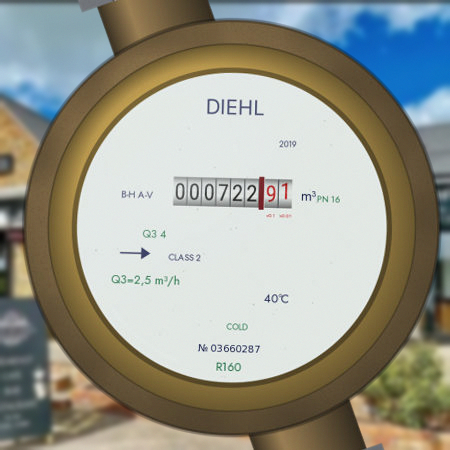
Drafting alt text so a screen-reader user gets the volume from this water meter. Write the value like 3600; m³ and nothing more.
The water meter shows 722.91; m³
